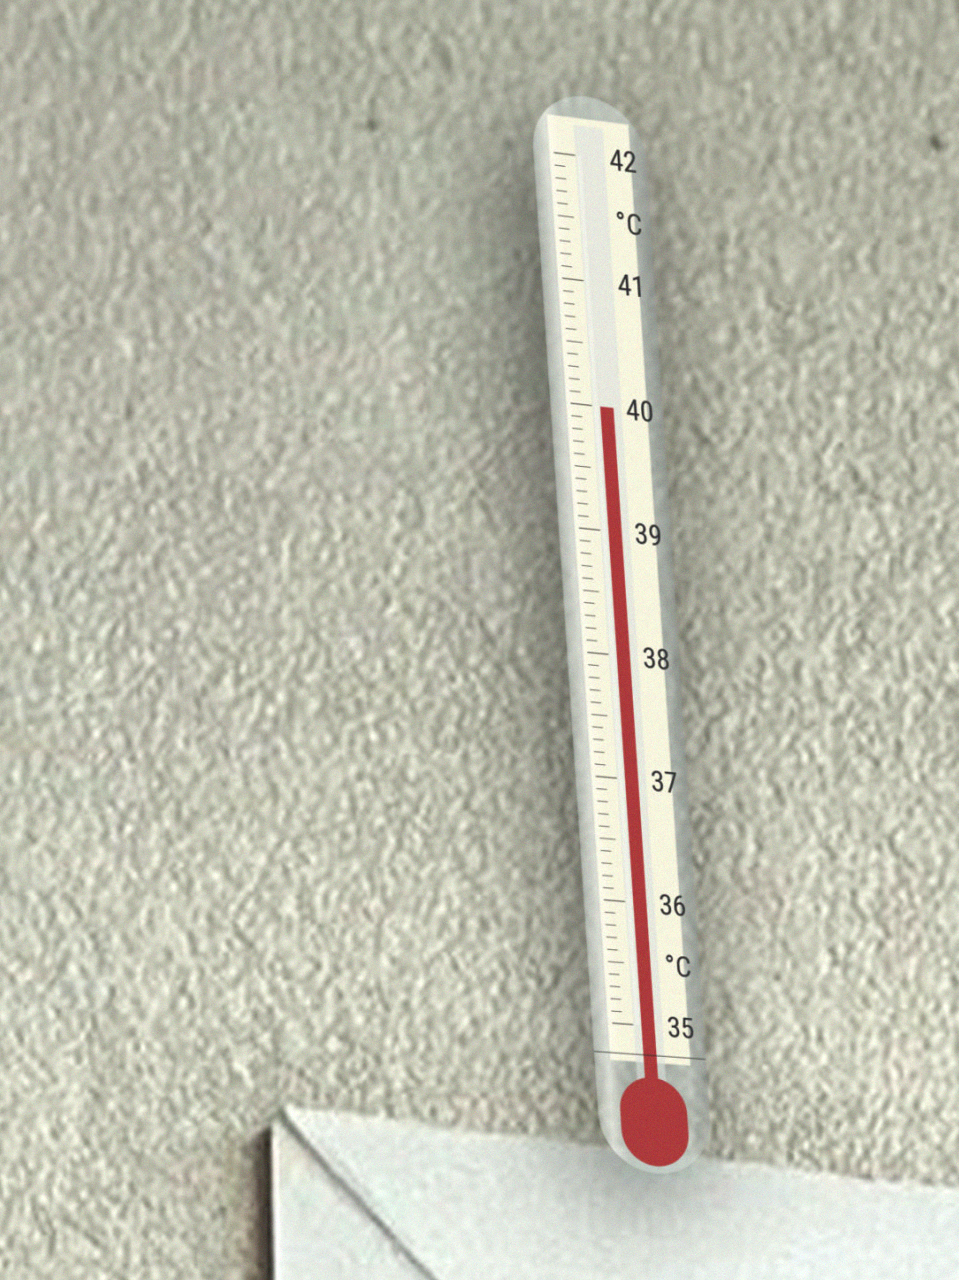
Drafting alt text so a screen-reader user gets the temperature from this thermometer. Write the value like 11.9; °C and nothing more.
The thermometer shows 40; °C
